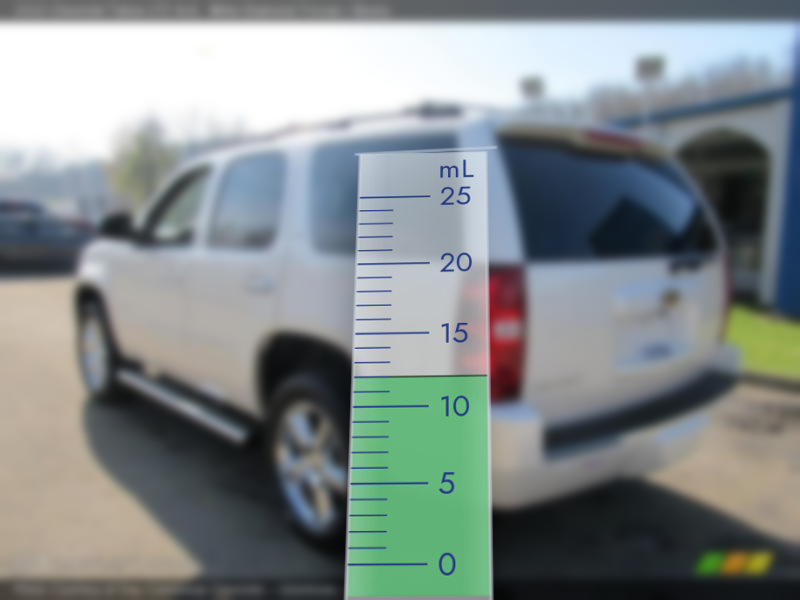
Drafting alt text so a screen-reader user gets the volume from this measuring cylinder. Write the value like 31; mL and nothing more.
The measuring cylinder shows 12; mL
